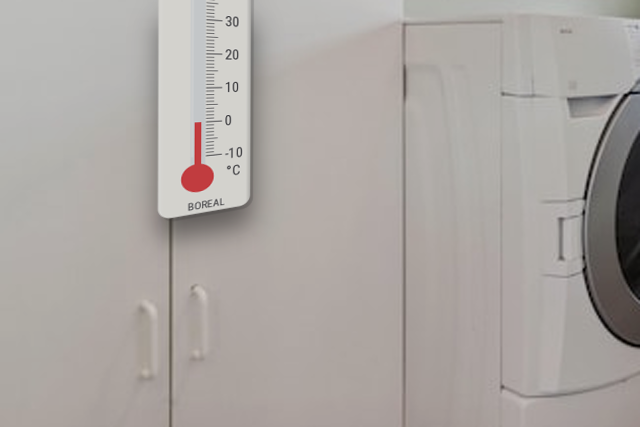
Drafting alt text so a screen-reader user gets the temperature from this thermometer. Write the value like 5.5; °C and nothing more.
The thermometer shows 0; °C
